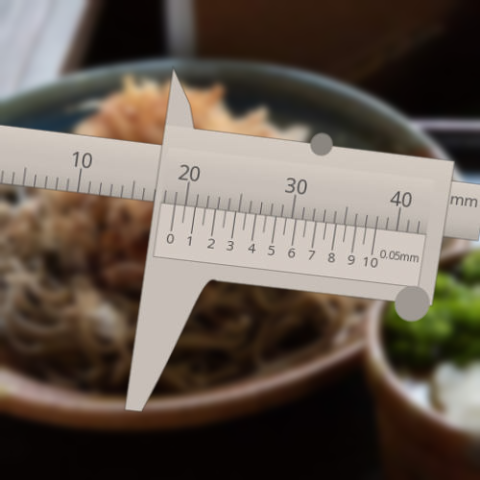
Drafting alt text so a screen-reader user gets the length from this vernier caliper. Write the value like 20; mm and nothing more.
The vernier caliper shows 19.0; mm
